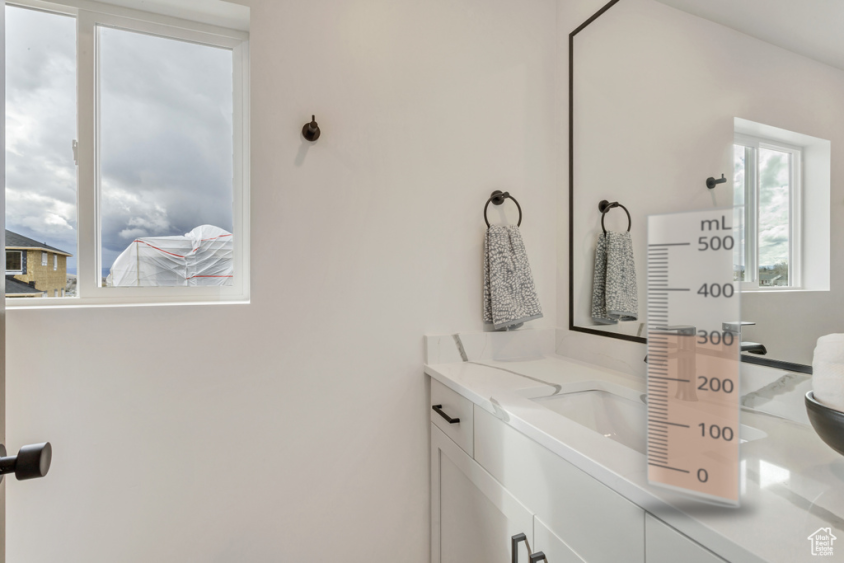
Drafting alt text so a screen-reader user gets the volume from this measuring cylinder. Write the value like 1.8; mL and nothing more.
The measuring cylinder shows 300; mL
